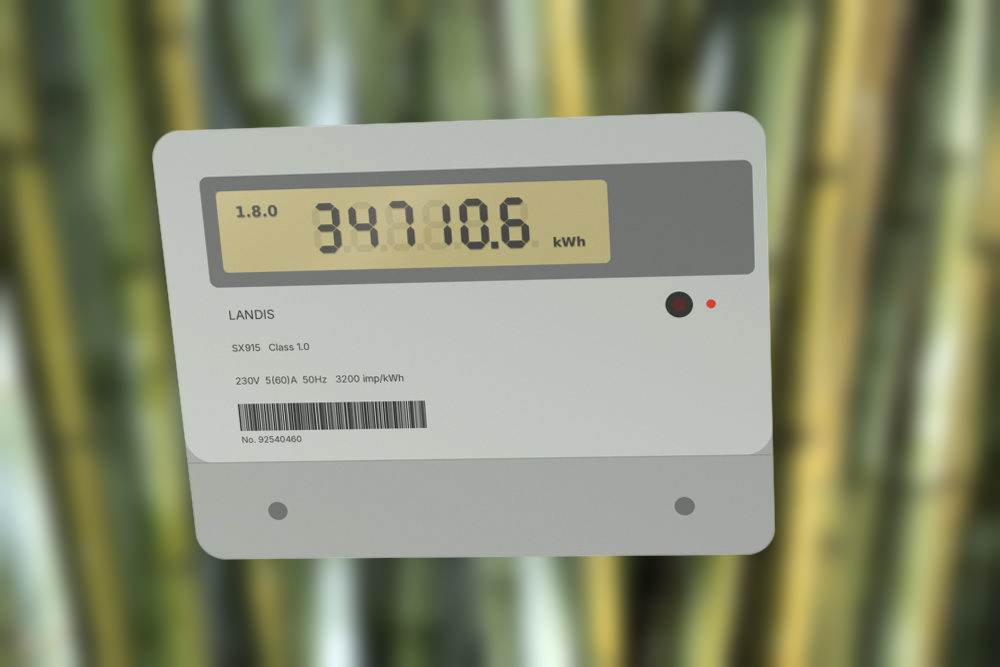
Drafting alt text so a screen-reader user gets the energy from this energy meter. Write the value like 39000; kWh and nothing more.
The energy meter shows 34710.6; kWh
